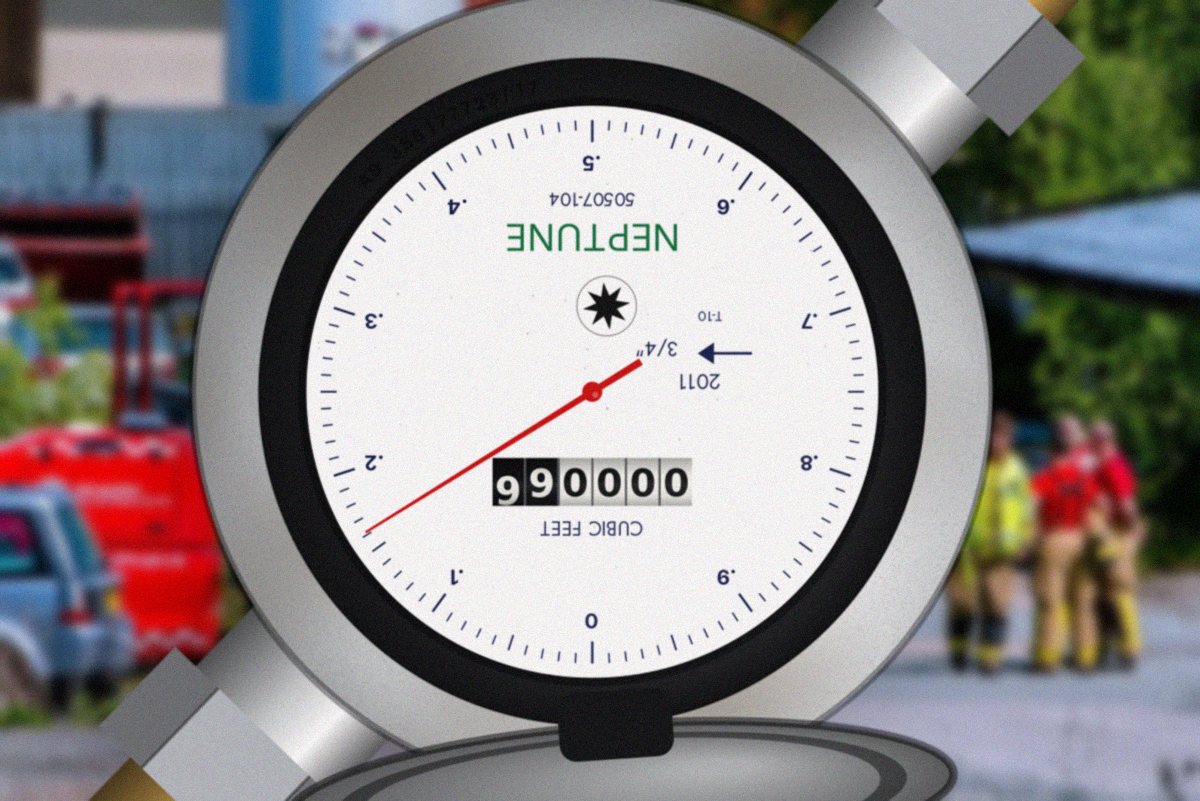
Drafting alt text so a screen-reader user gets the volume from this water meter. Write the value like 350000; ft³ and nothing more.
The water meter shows 66.16; ft³
